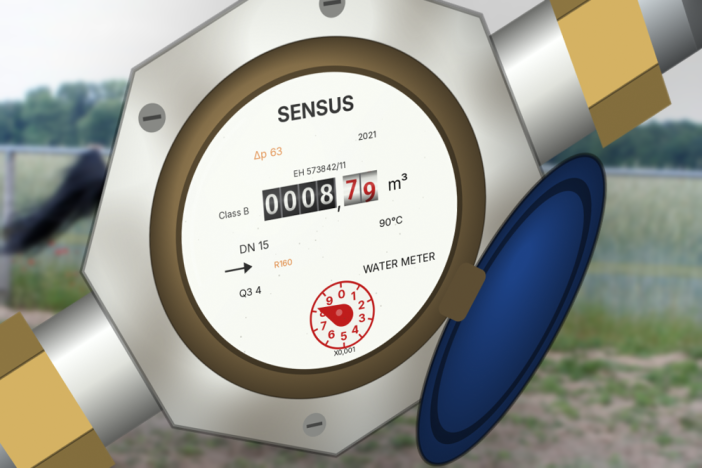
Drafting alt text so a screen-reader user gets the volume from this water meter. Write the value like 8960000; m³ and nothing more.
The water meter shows 8.788; m³
